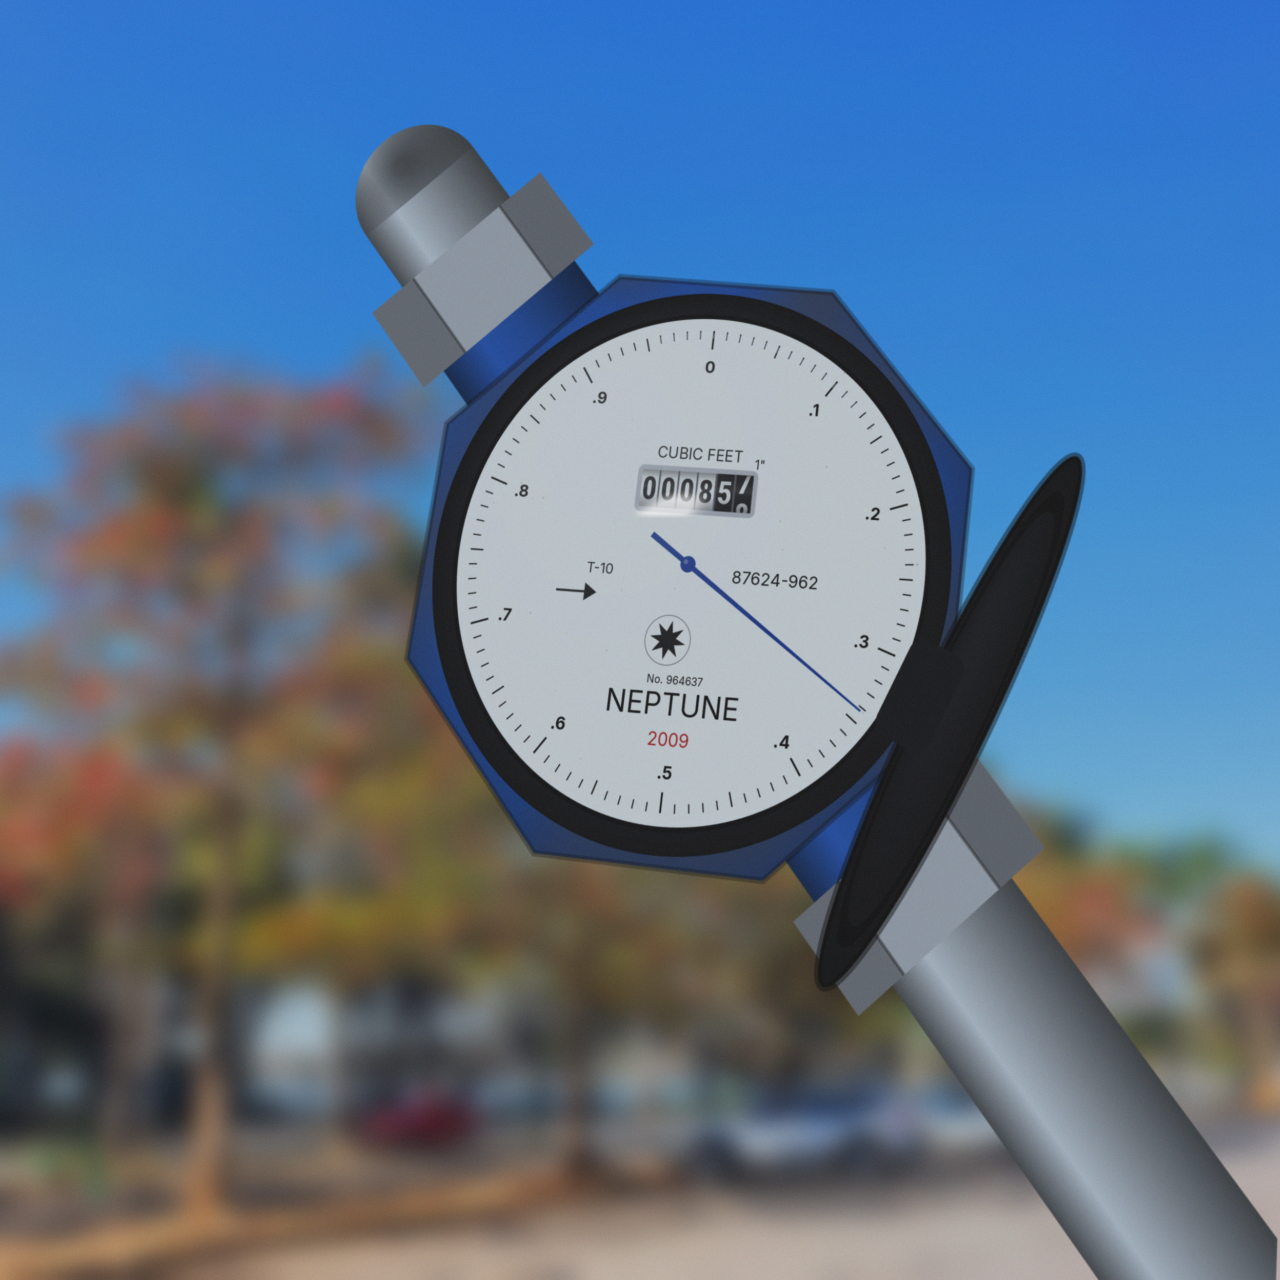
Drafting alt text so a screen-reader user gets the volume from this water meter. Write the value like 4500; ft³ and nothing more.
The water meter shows 857.34; ft³
